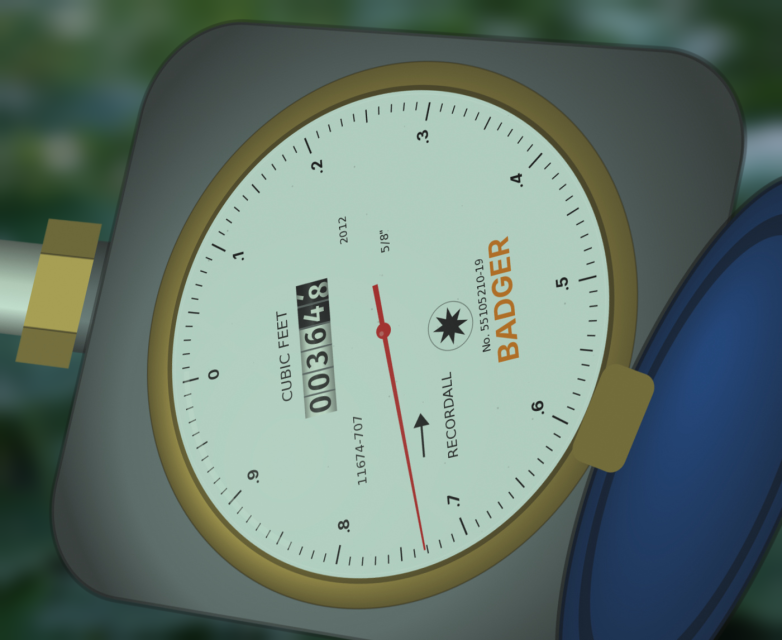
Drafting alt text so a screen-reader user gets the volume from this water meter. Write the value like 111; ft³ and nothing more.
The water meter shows 3647.73; ft³
